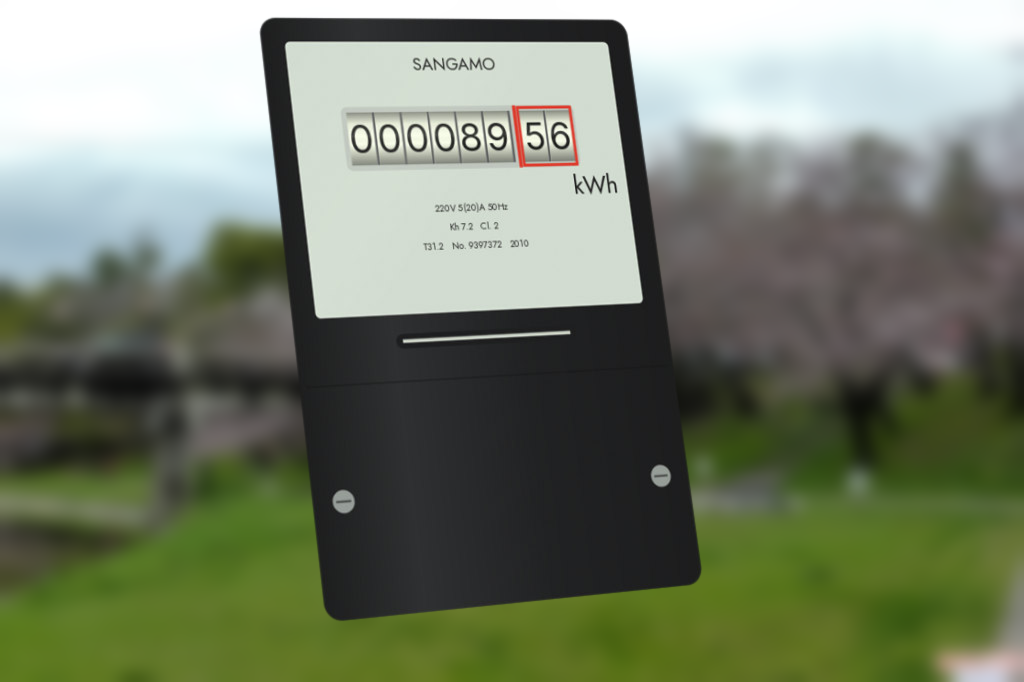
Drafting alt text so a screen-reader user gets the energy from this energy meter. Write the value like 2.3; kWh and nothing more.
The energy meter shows 89.56; kWh
